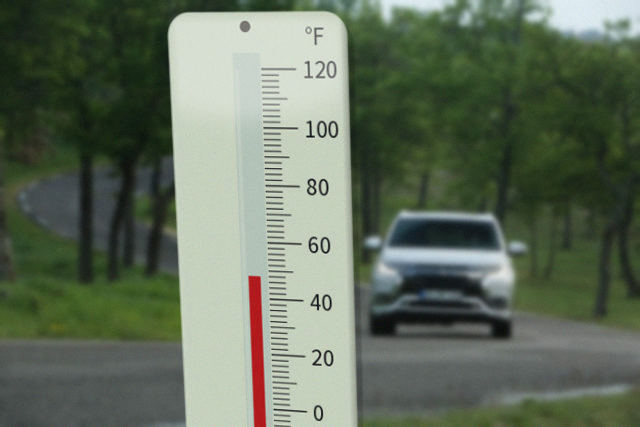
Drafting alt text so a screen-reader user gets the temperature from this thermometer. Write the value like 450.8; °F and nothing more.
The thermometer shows 48; °F
